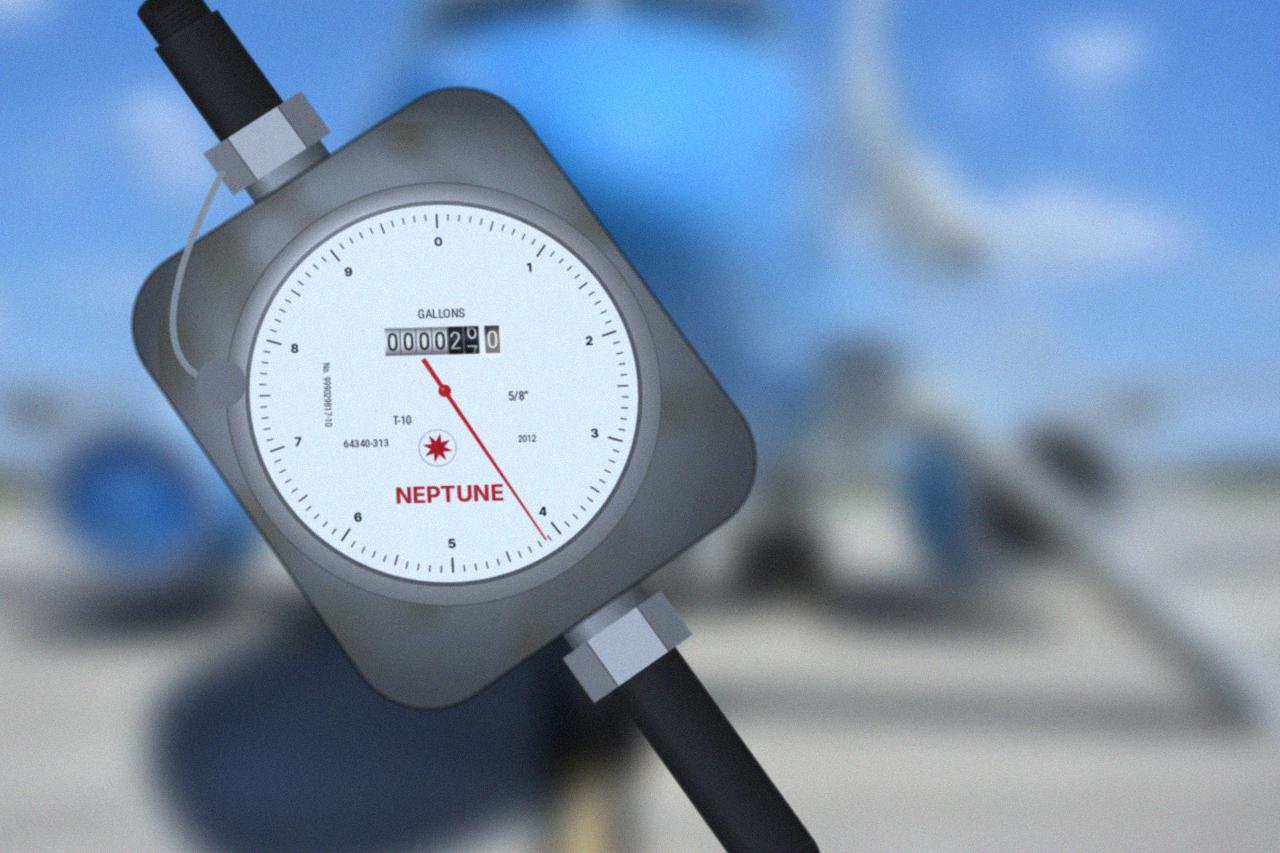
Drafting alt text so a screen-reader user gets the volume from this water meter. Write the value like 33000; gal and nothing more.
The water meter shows 264.1; gal
